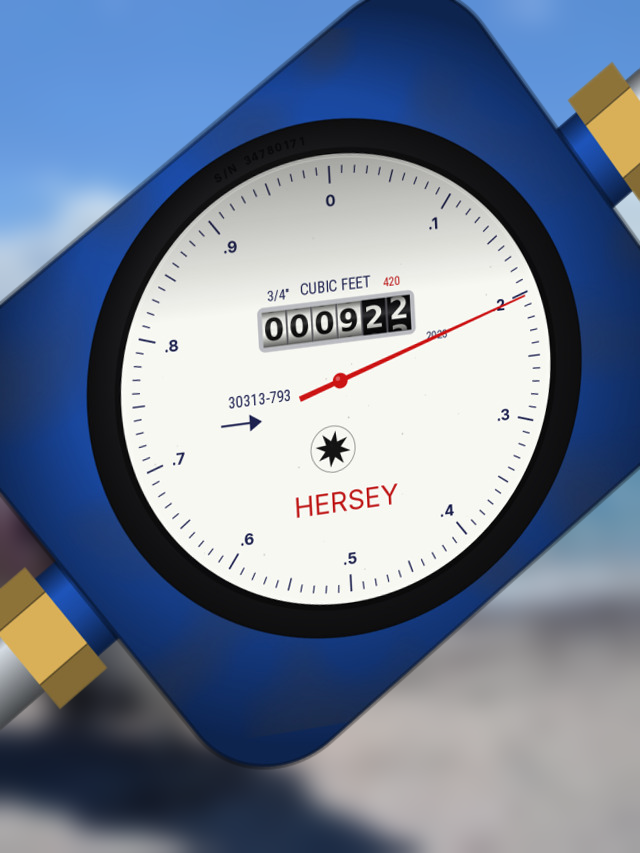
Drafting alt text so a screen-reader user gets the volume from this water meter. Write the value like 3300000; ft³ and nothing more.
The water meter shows 922.20; ft³
